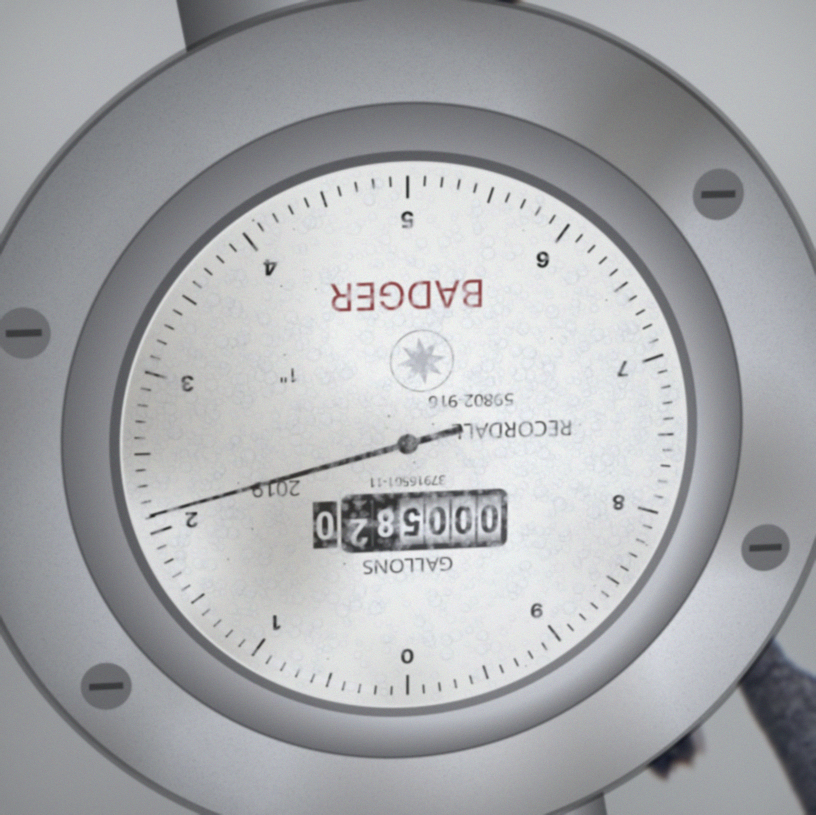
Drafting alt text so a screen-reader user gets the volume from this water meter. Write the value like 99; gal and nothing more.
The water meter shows 5822.1; gal
